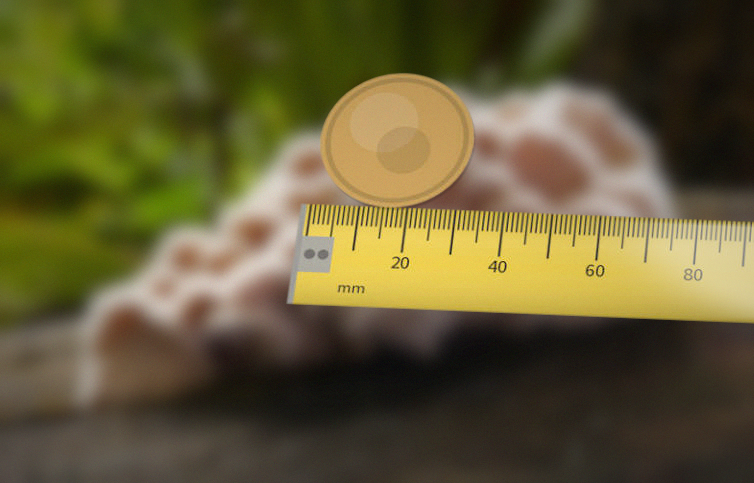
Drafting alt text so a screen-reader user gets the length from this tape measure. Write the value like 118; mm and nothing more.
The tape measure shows 32; mm
